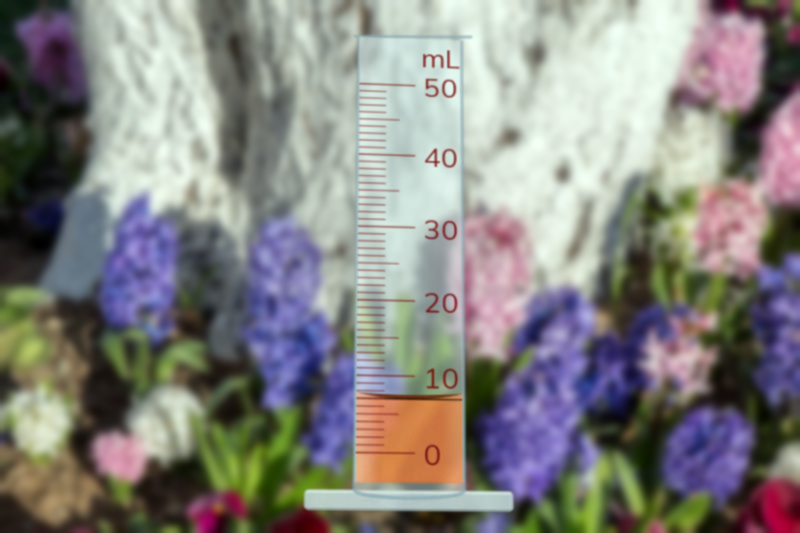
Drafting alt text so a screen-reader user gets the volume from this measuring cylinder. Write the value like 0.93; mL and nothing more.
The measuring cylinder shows 7; mL
